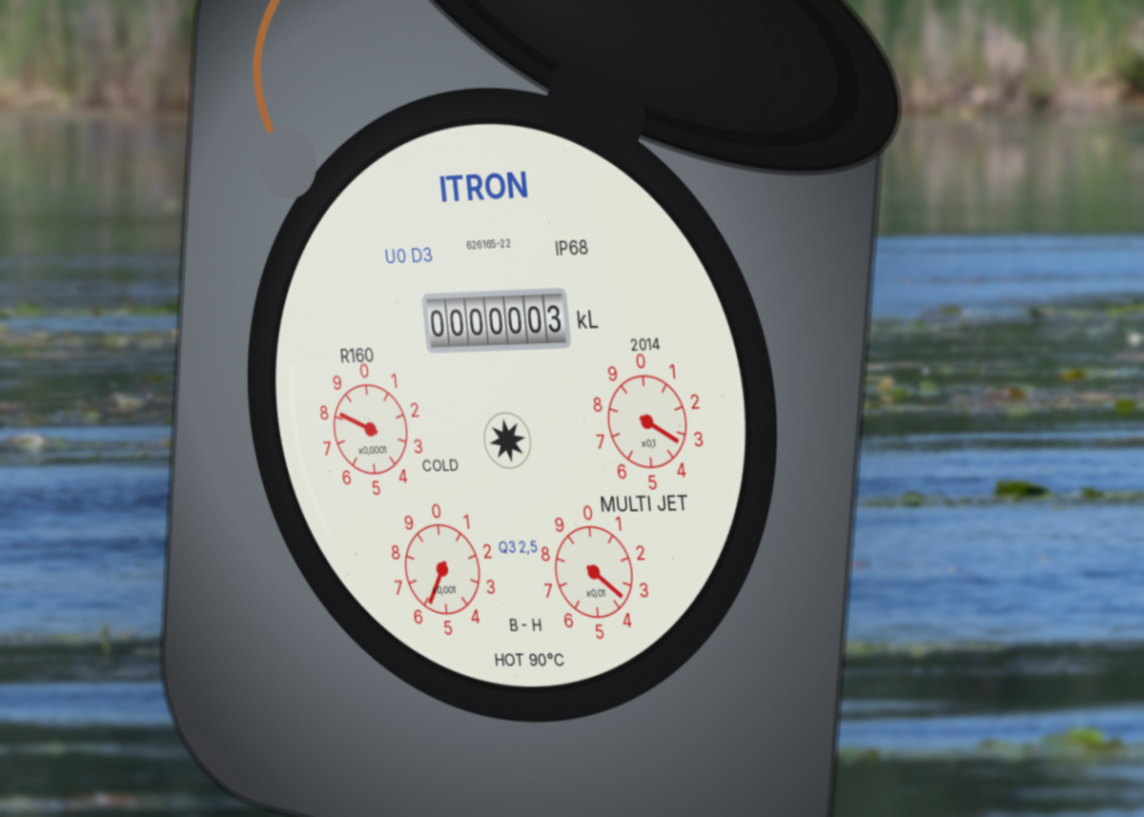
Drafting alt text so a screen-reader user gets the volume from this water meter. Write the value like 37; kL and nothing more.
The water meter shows 3.3358; kL
